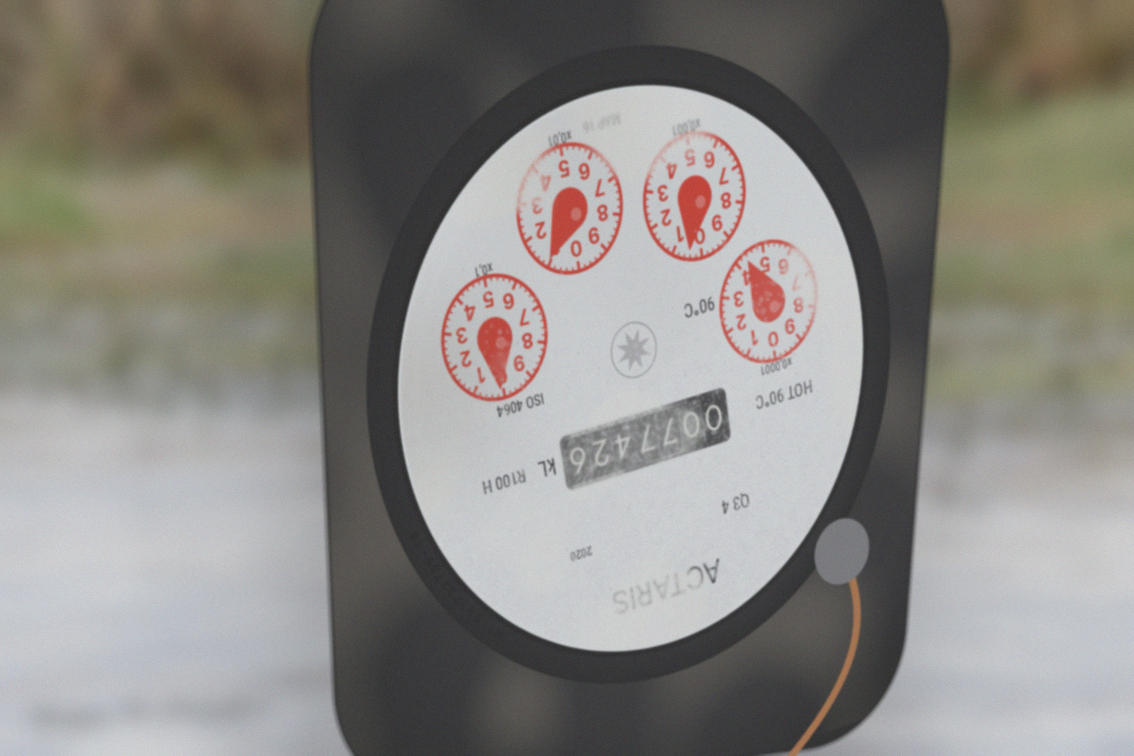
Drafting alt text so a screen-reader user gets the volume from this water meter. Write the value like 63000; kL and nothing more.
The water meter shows 77426.0104; kL
